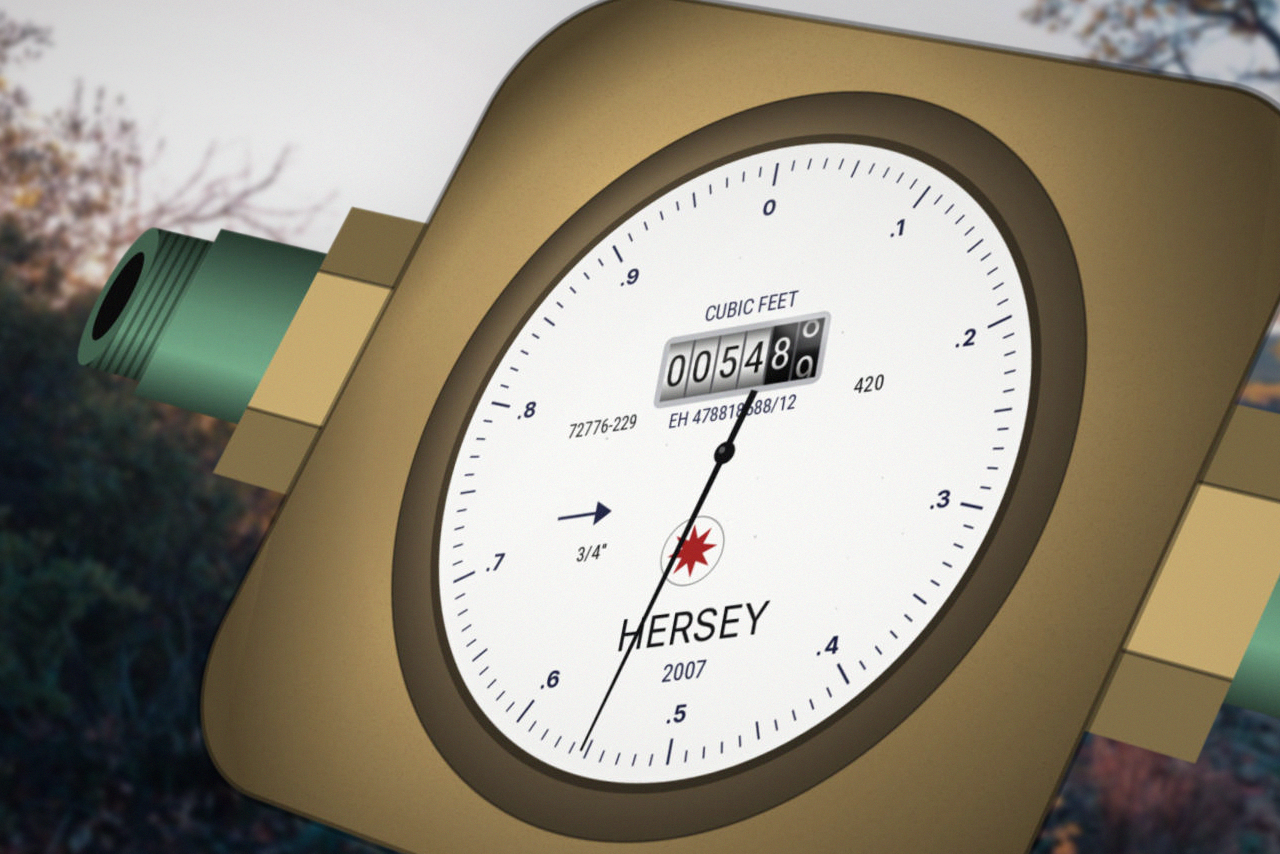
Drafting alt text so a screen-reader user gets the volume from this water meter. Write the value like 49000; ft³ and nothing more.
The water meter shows 5488.55; ft³
